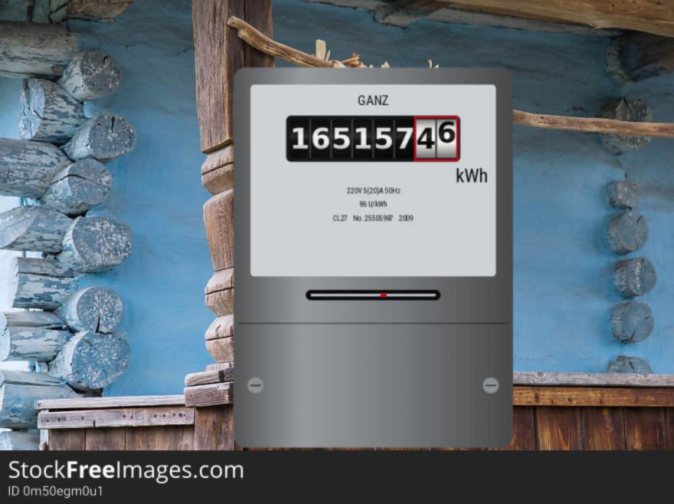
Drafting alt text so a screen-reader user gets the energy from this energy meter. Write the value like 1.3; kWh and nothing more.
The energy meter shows 165157.46; kWh
